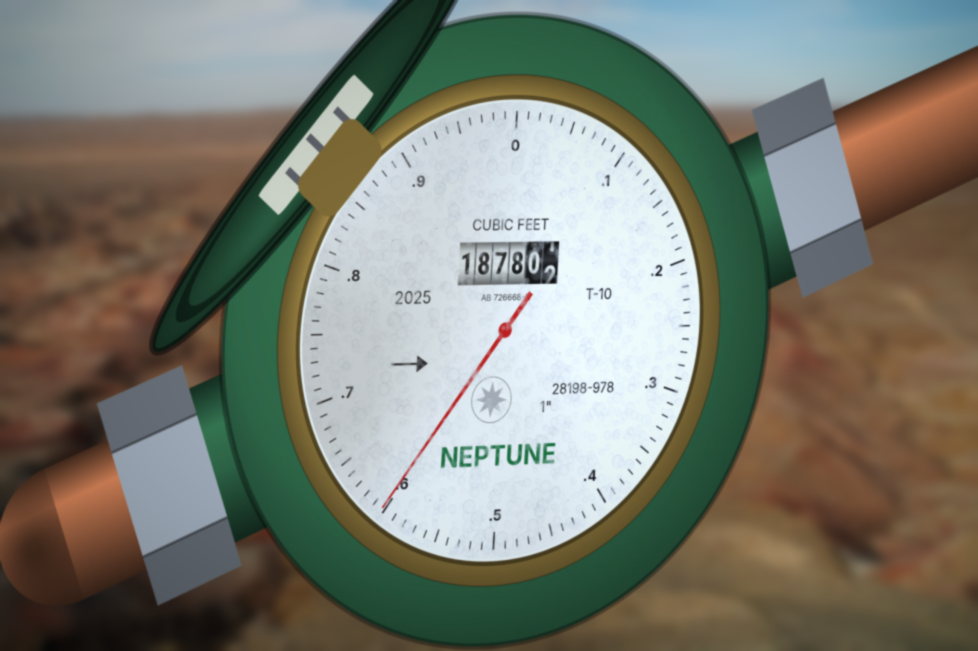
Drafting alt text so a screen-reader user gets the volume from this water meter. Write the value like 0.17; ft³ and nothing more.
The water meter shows 187801.60; ft³
